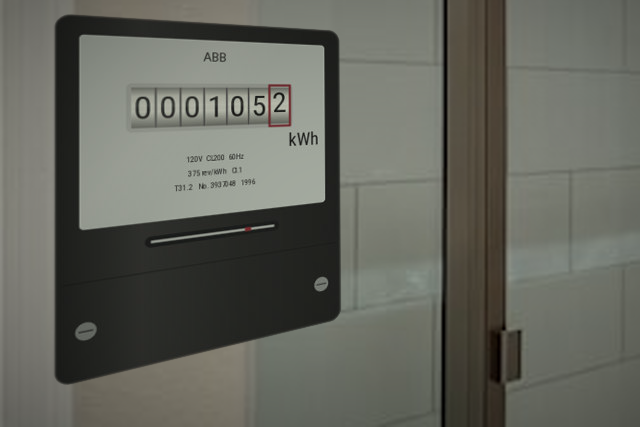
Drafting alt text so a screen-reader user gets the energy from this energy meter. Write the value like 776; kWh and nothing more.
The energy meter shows 105.2; kWh
